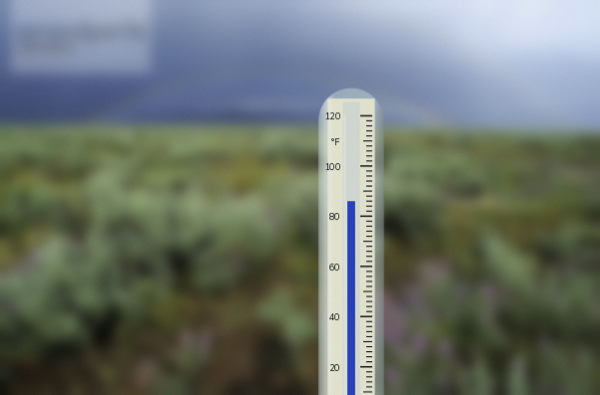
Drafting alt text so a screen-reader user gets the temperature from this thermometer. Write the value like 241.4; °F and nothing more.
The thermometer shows 86; °F
